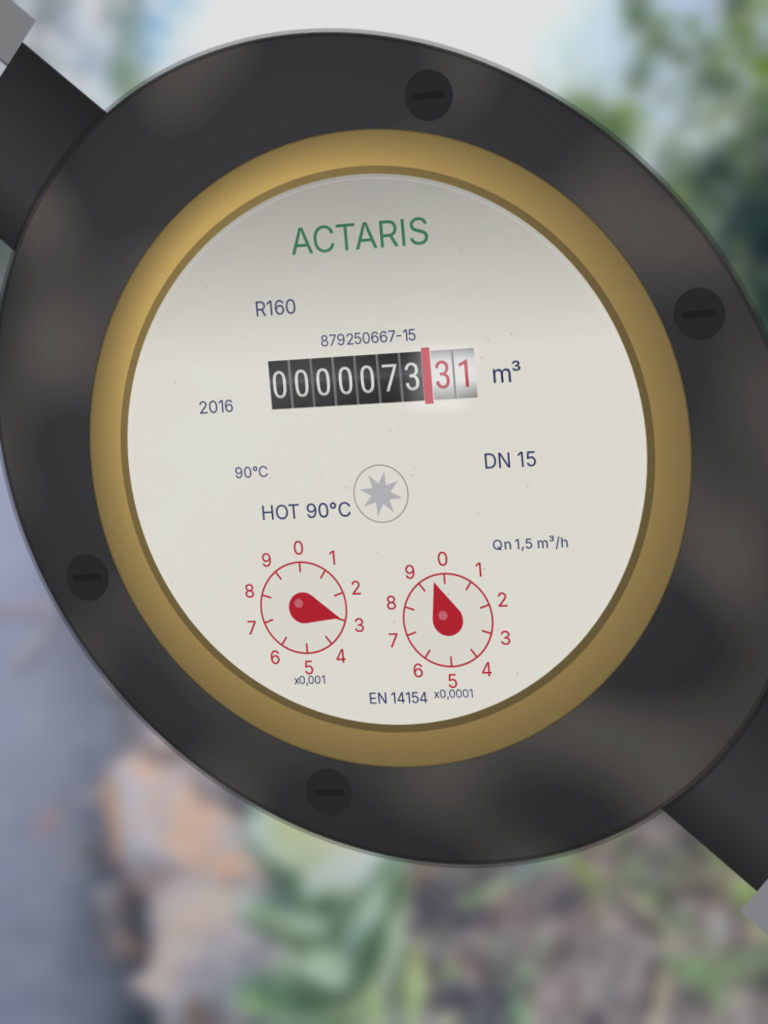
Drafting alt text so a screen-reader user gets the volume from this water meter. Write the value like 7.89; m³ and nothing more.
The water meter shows 73.3129; m³
